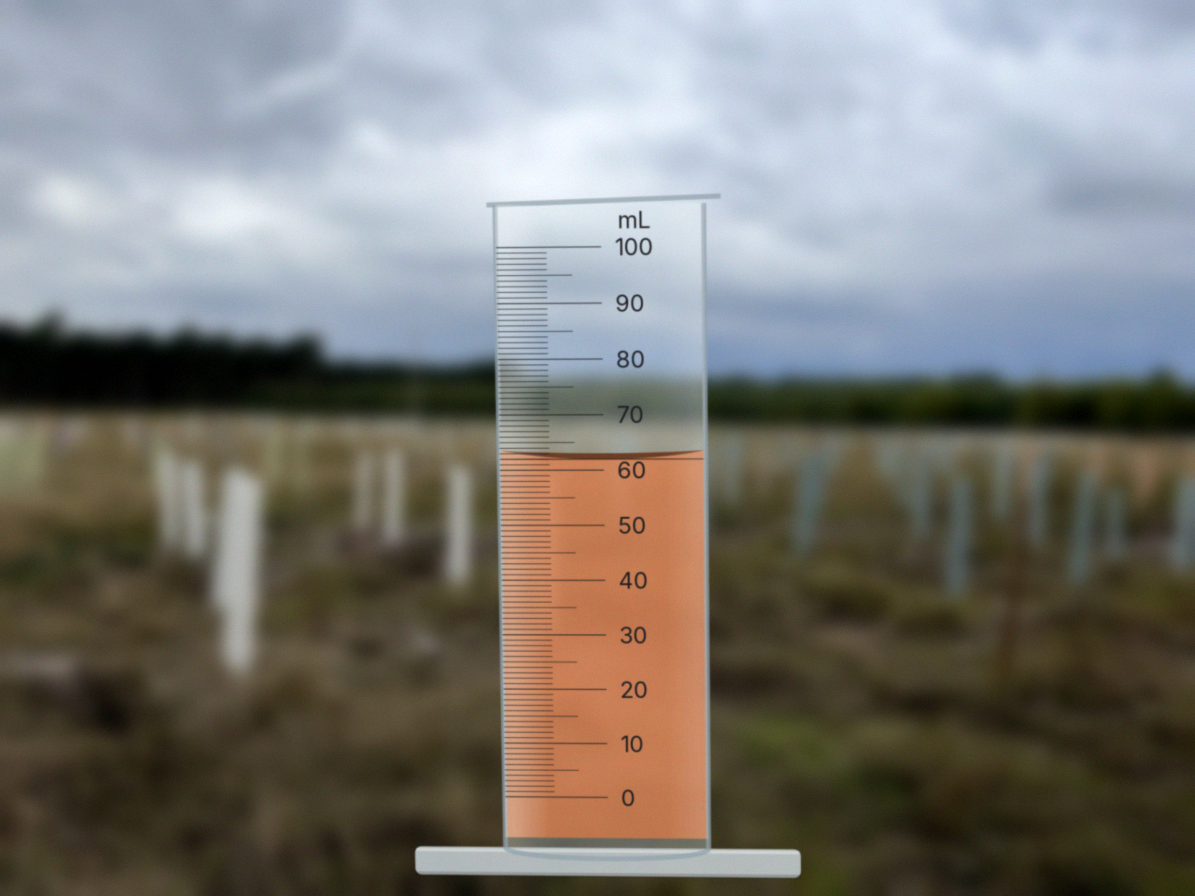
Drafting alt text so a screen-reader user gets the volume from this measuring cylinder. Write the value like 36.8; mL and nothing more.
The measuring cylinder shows 62; mL
